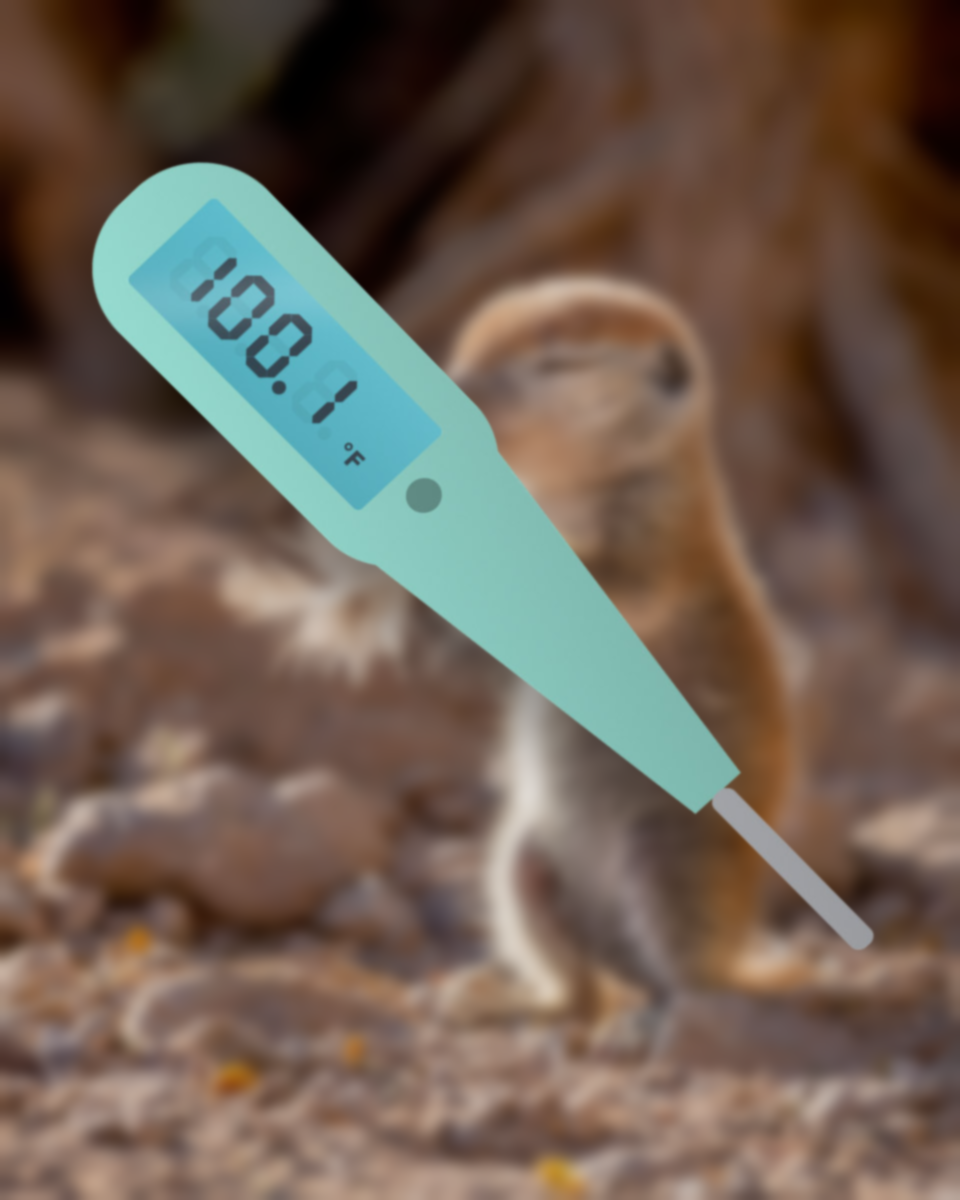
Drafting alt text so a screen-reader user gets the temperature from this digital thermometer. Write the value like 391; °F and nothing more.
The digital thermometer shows 100.1; °F
